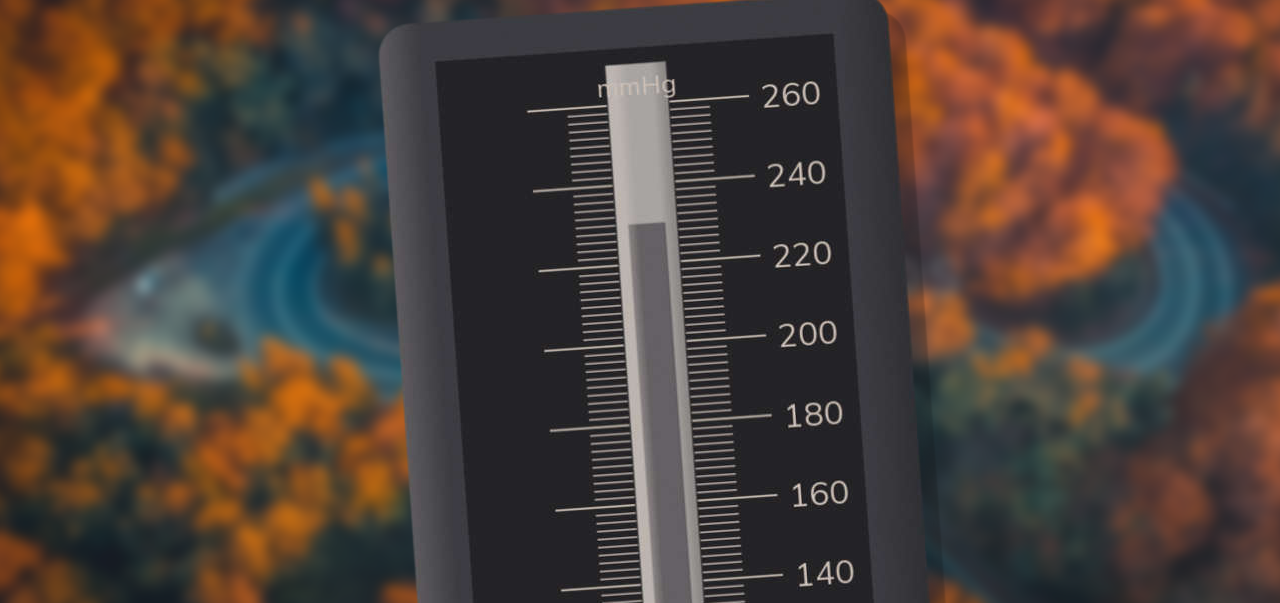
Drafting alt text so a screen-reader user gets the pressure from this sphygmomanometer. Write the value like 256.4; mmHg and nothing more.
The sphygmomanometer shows 230; mmHg
